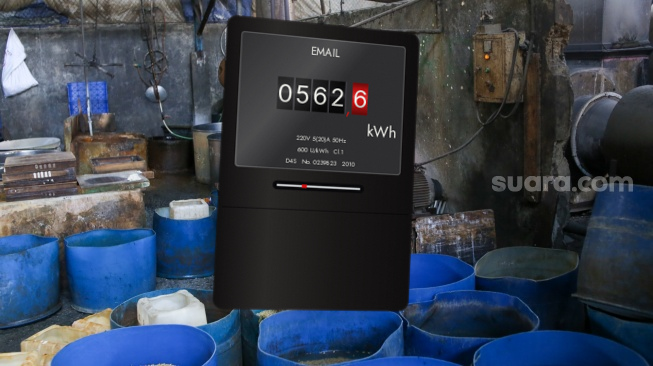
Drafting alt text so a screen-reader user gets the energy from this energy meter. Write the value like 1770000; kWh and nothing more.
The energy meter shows 562.6; kWh
